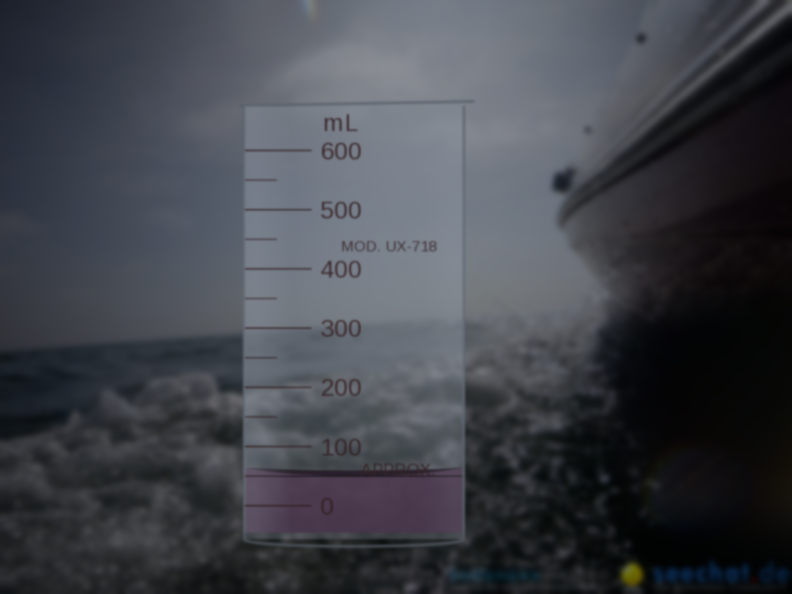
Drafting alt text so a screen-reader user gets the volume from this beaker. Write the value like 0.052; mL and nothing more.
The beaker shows 50; mL
